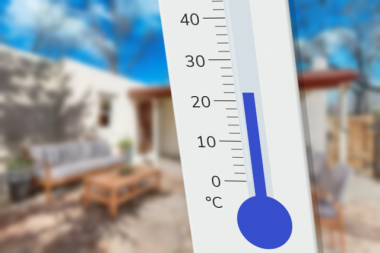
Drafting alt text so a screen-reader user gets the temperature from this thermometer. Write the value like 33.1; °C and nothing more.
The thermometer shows 22; °C
